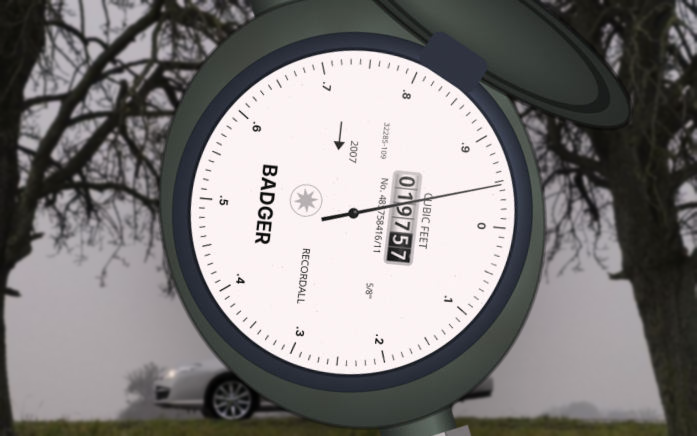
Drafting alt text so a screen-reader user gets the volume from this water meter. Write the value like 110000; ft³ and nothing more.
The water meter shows 19756.95; ft³
